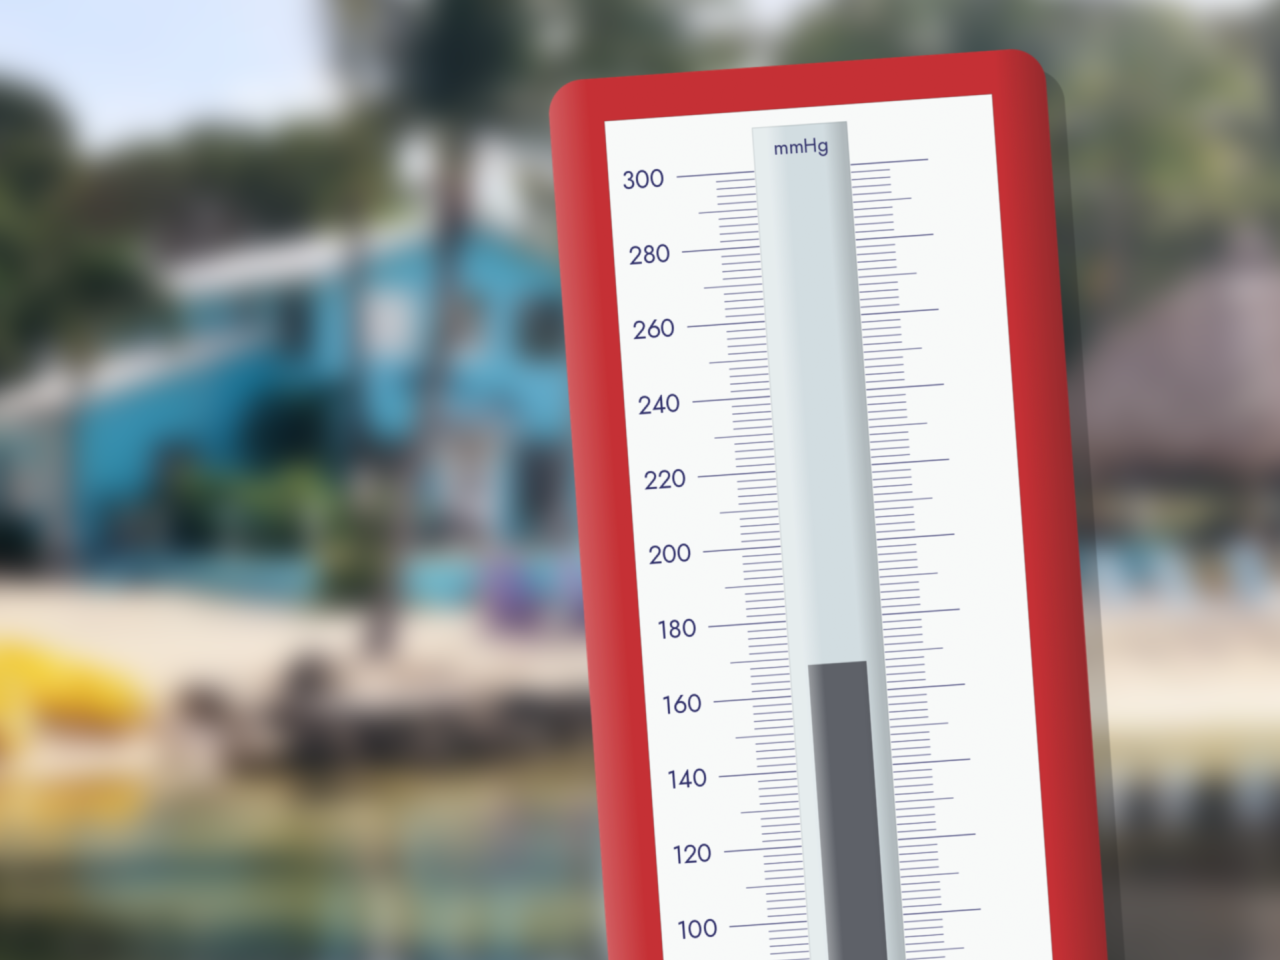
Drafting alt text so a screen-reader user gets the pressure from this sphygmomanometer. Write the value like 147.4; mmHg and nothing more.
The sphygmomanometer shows 168; mmHg
